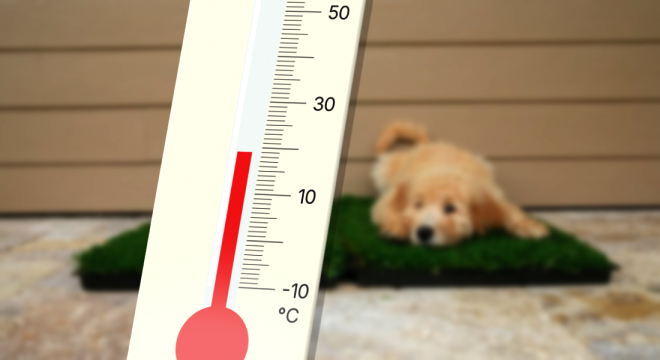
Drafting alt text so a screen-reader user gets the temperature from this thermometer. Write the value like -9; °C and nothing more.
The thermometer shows 19; °C
